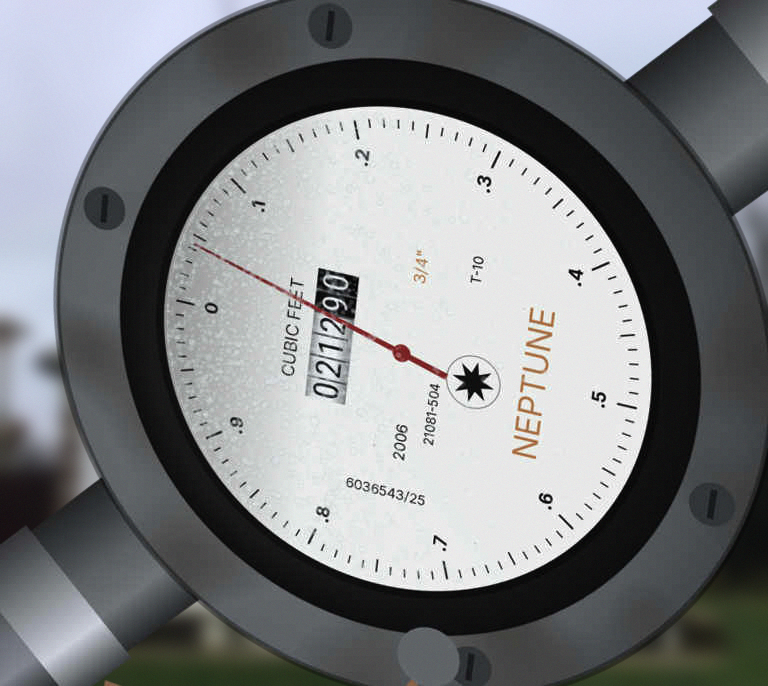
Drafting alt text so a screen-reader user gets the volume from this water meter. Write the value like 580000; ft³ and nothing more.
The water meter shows 21290.04; ft³
